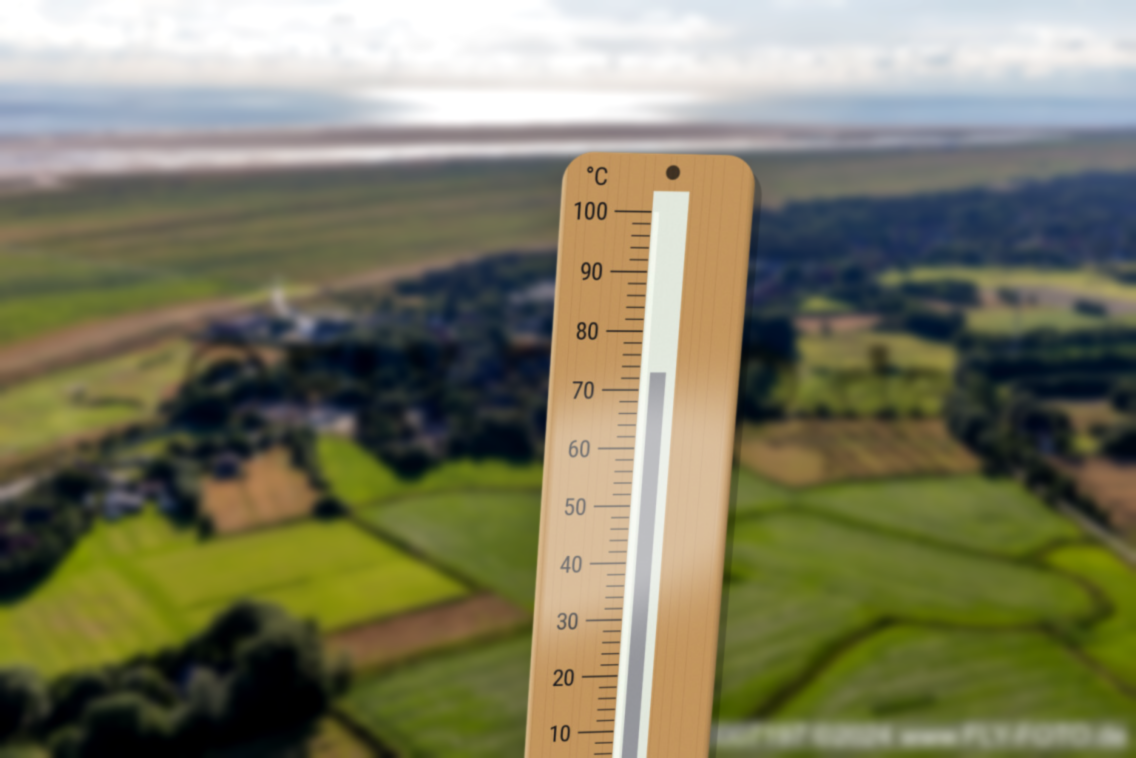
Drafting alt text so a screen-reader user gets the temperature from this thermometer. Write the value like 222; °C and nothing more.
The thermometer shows 73; °C
